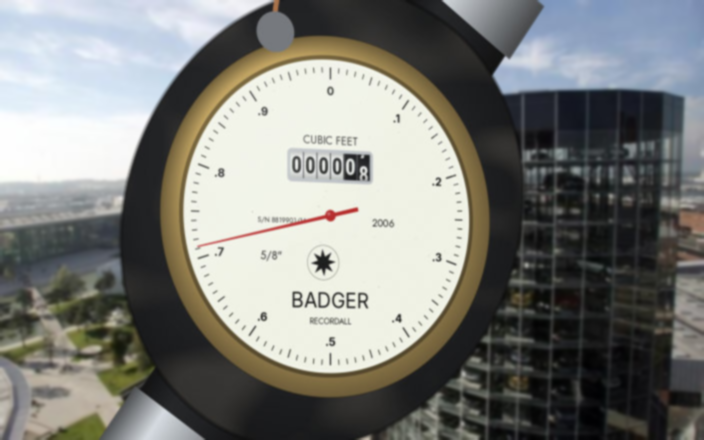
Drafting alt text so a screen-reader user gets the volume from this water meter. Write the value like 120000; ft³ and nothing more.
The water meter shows 7.71; ft³
